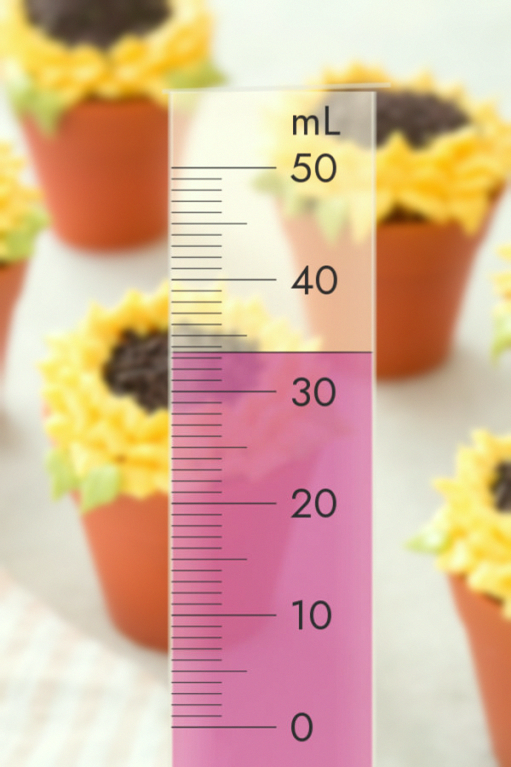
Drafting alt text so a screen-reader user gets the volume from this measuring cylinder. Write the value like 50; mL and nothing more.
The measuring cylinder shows 33.5; mL
